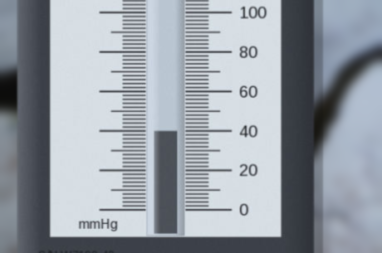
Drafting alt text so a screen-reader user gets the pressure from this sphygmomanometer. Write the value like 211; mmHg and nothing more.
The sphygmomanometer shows 40; mmHg
